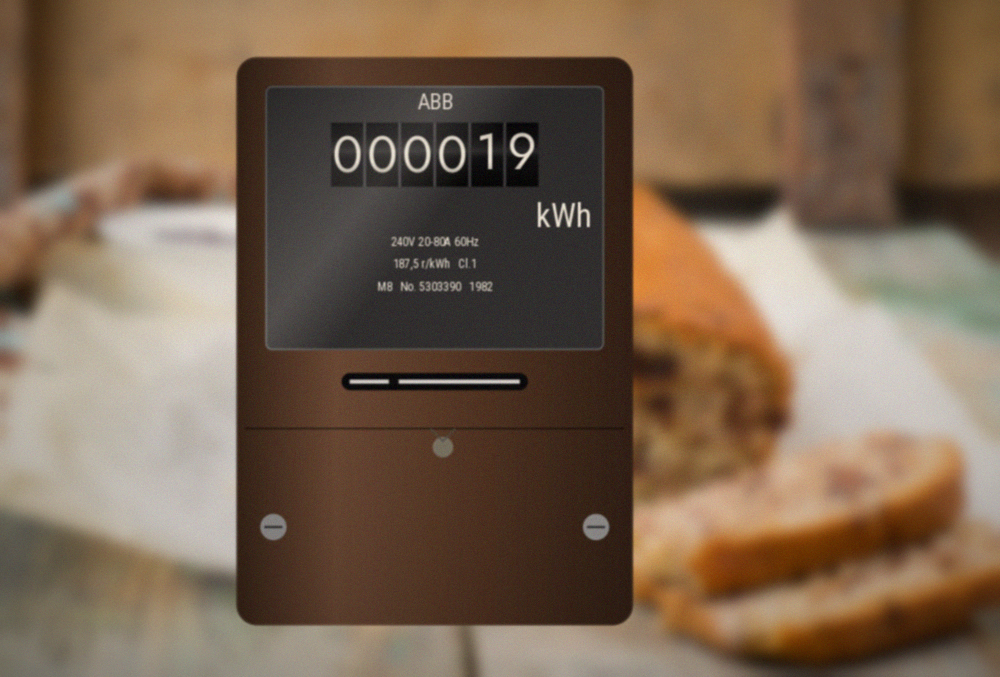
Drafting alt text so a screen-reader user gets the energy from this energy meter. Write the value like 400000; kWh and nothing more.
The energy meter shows 19; kWh
